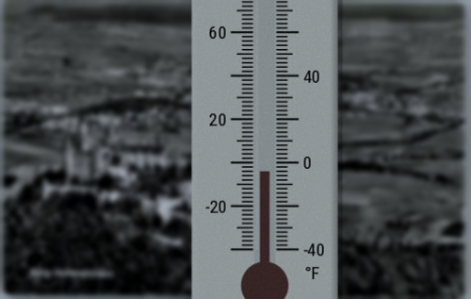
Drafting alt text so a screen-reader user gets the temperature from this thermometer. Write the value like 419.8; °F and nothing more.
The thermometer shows -4; °F
